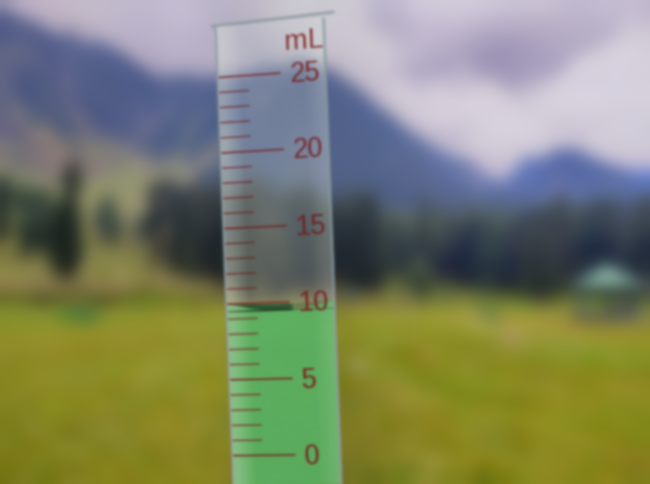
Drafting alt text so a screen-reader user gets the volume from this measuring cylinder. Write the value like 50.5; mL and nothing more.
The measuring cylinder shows 9.5; mL
